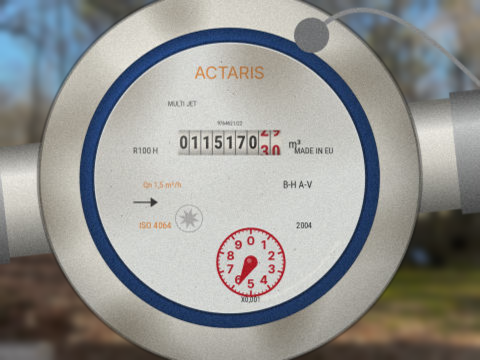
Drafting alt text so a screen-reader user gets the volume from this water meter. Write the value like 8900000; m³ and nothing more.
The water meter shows 115170.295; m³
